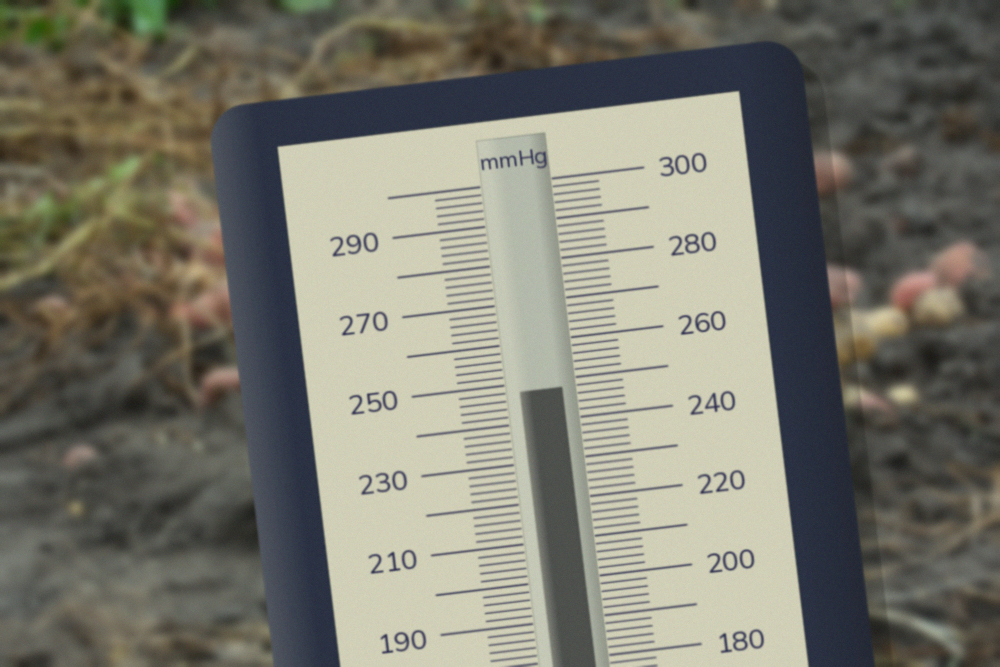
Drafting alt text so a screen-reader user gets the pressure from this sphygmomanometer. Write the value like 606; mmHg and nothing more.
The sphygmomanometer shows 248; mmHg
